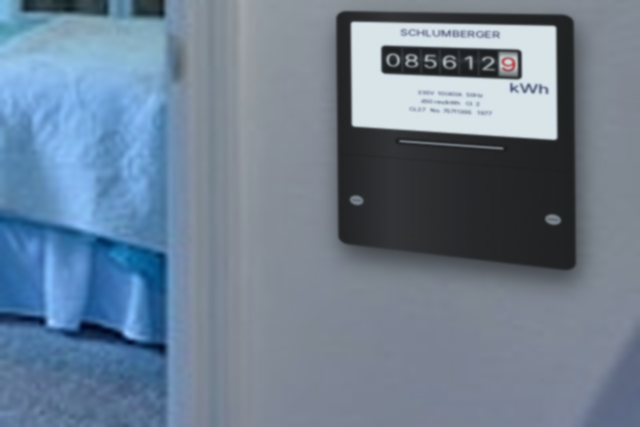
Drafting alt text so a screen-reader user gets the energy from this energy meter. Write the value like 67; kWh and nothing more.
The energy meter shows 85612.9; kWh
